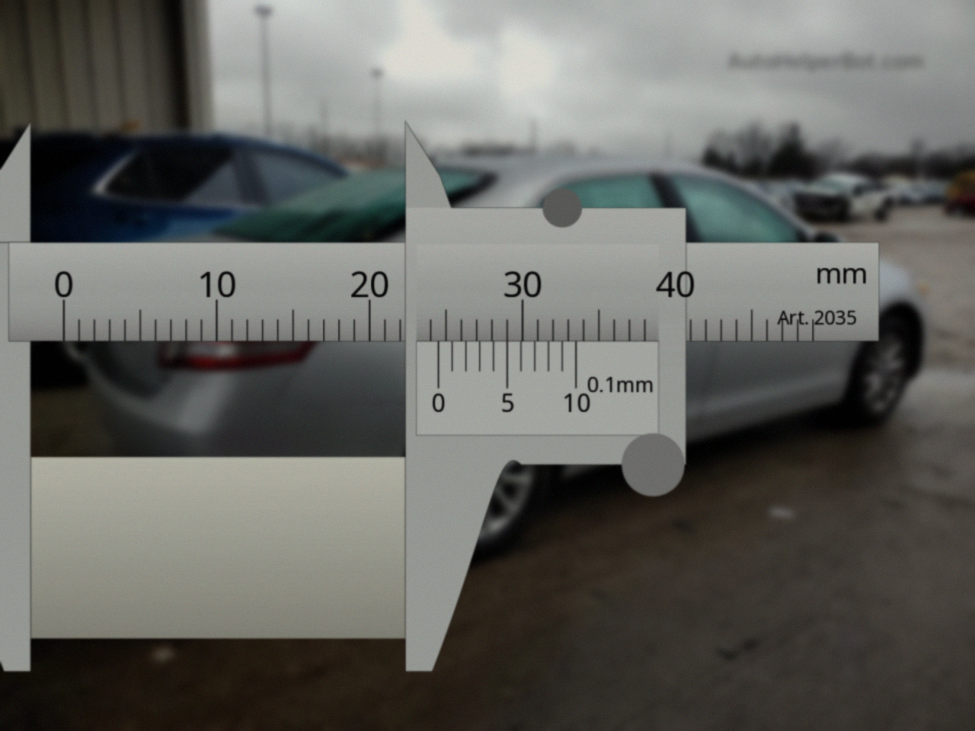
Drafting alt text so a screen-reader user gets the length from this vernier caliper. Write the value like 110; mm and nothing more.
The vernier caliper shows 24.5; mm
